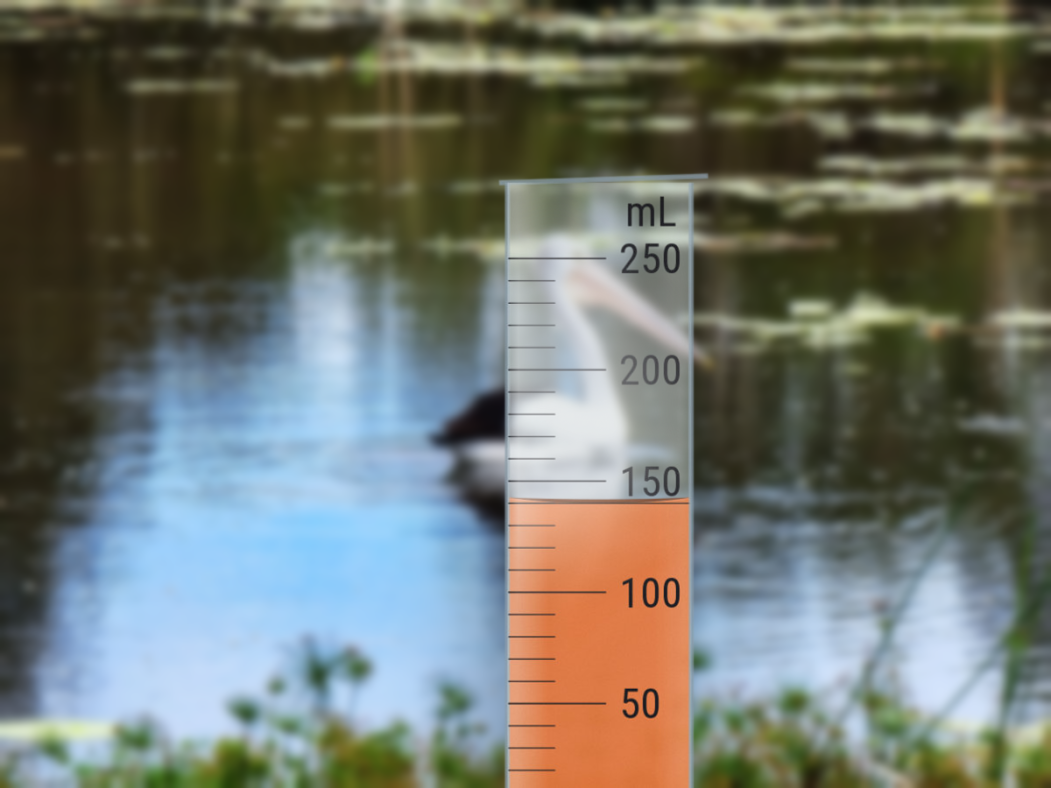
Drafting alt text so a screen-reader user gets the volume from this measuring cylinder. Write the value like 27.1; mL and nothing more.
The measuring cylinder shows 140; mL
